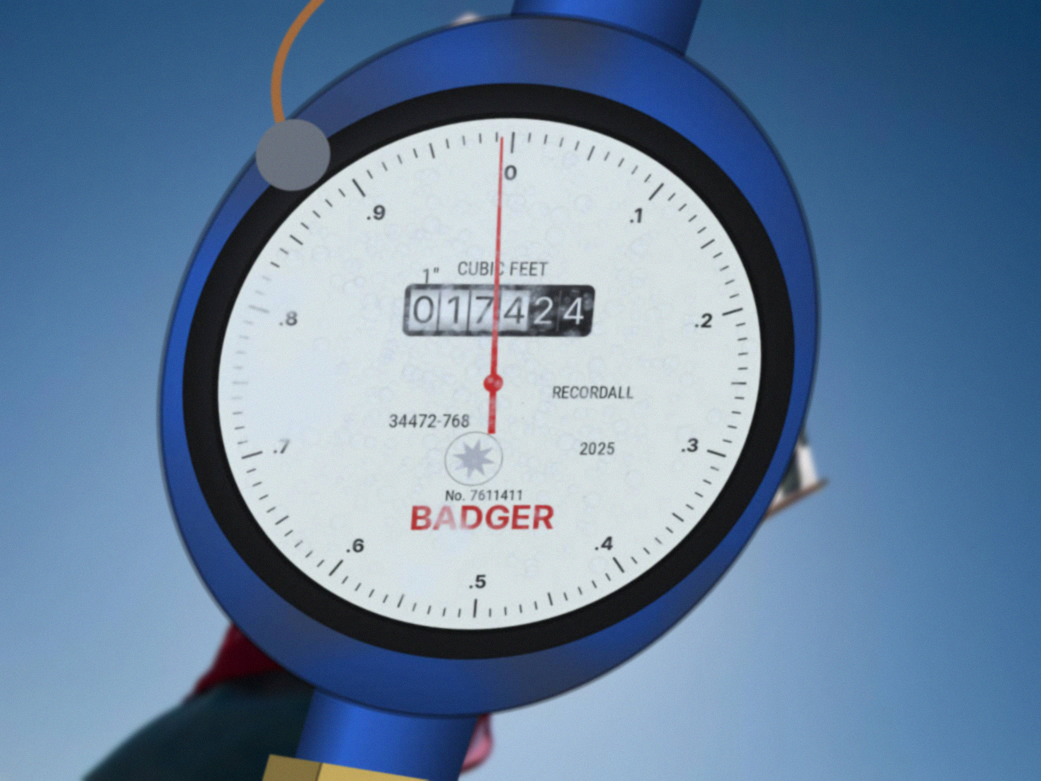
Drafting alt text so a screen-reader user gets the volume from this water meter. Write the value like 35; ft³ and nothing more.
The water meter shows 17423.99; ft³
